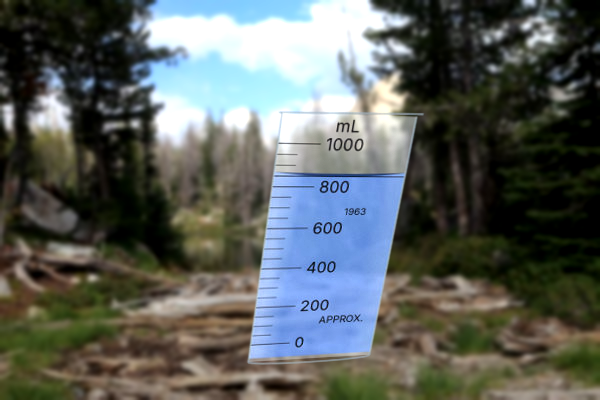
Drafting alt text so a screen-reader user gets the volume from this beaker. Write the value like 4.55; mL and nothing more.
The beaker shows 850; mL
